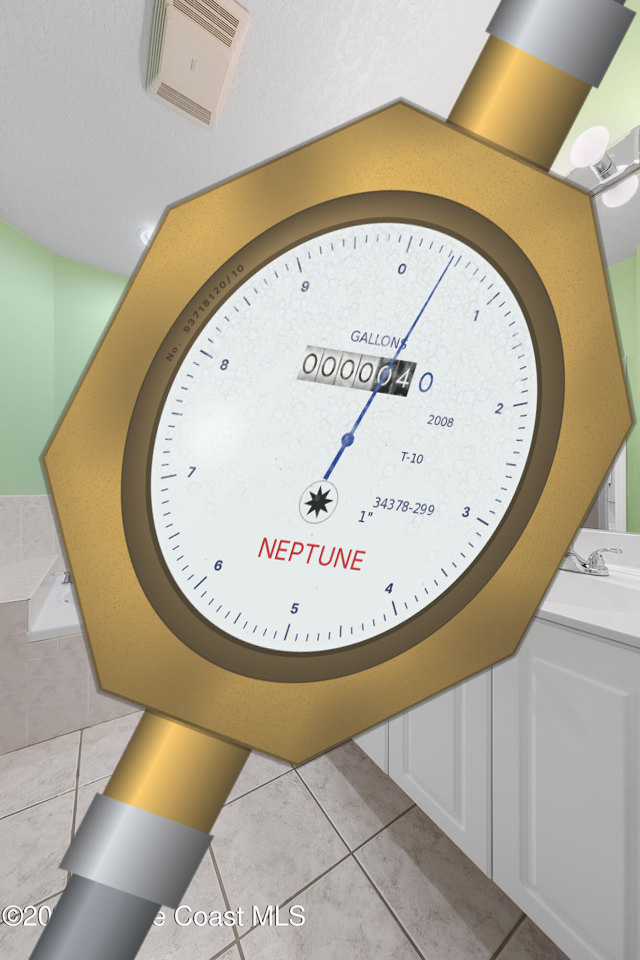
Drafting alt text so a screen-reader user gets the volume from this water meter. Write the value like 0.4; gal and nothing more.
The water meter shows 40.4; gal
